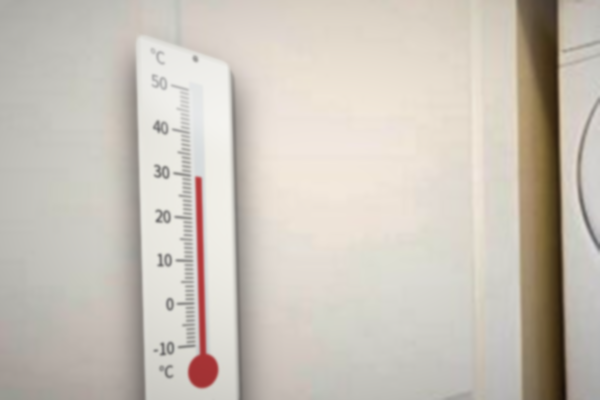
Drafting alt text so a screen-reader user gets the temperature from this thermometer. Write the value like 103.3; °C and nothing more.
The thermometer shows 30; °C
